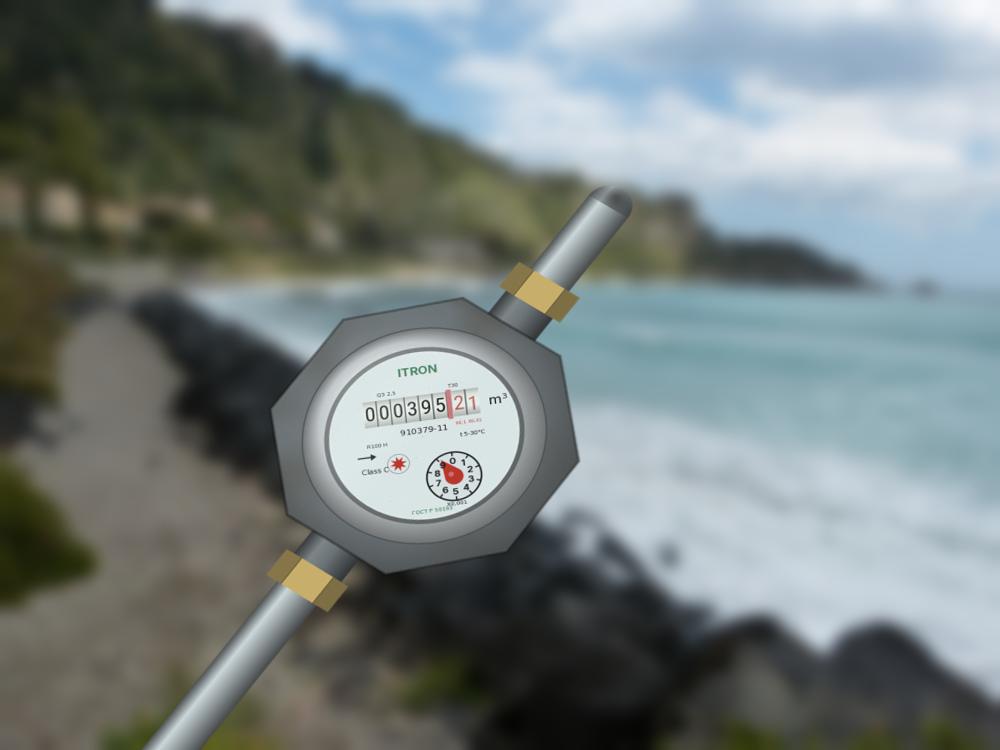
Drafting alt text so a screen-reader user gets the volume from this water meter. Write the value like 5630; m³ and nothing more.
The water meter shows 395.209; m³
